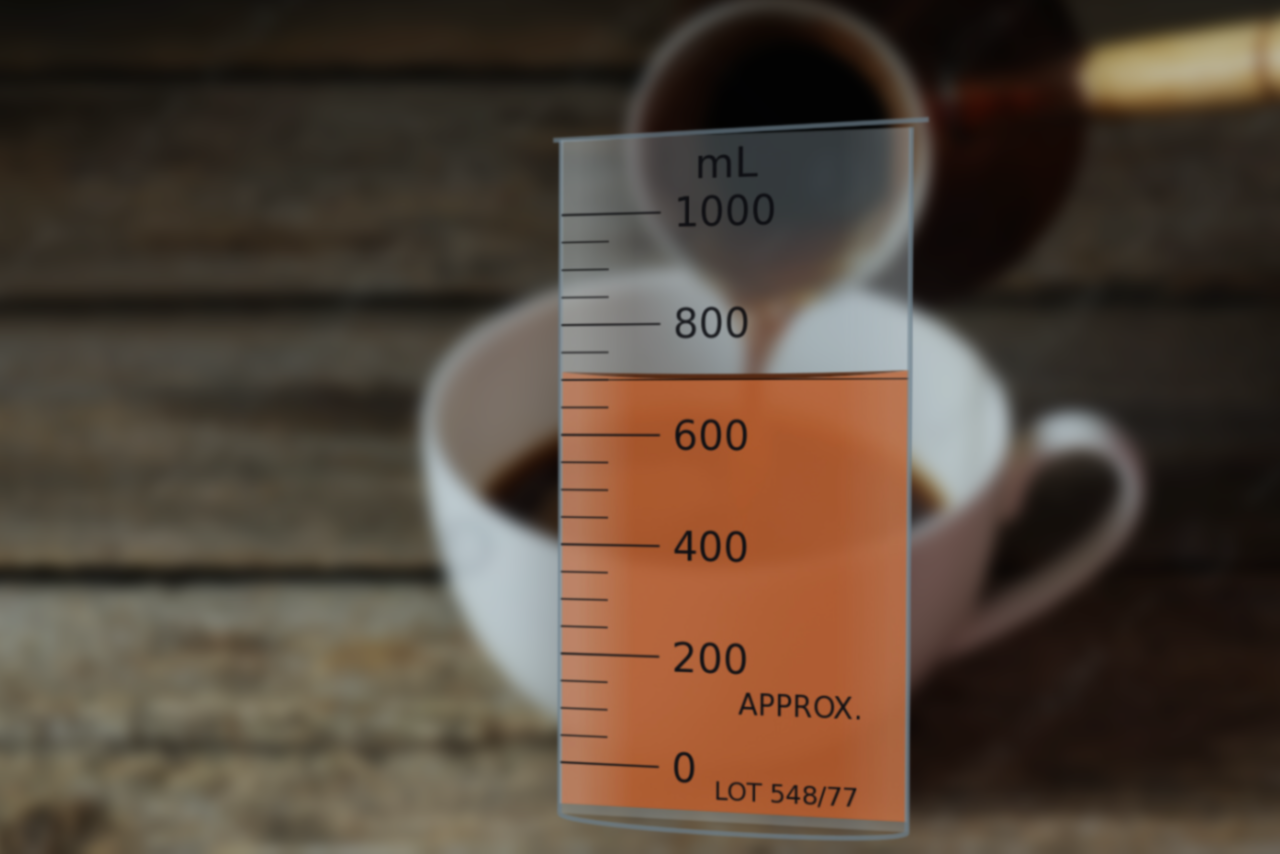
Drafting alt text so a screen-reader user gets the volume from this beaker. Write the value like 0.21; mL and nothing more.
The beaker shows 700; mL
